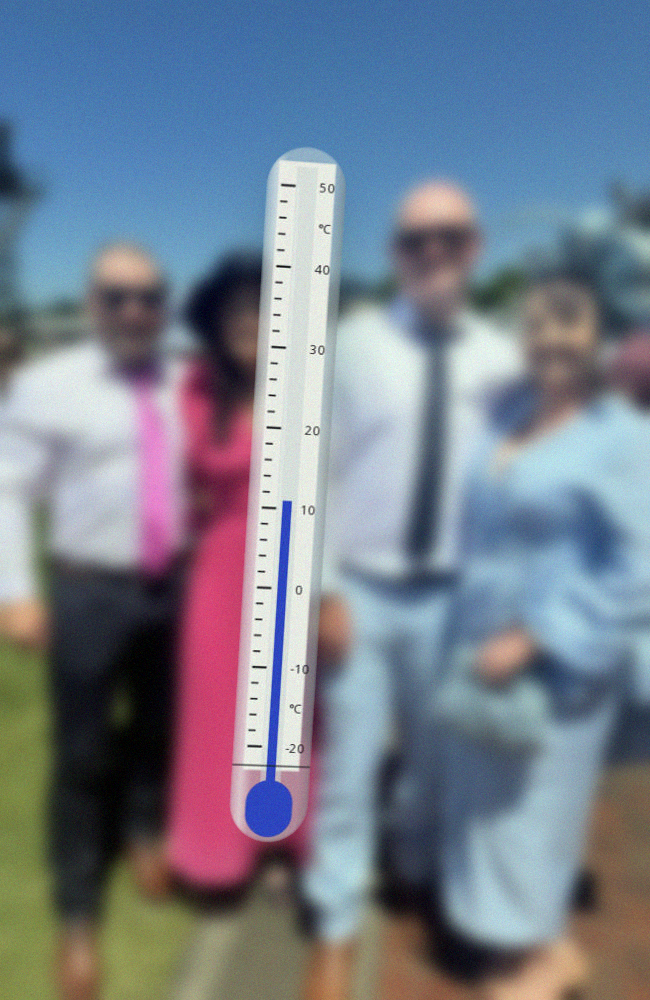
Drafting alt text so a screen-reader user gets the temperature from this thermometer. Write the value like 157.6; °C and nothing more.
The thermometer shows 11; °C
